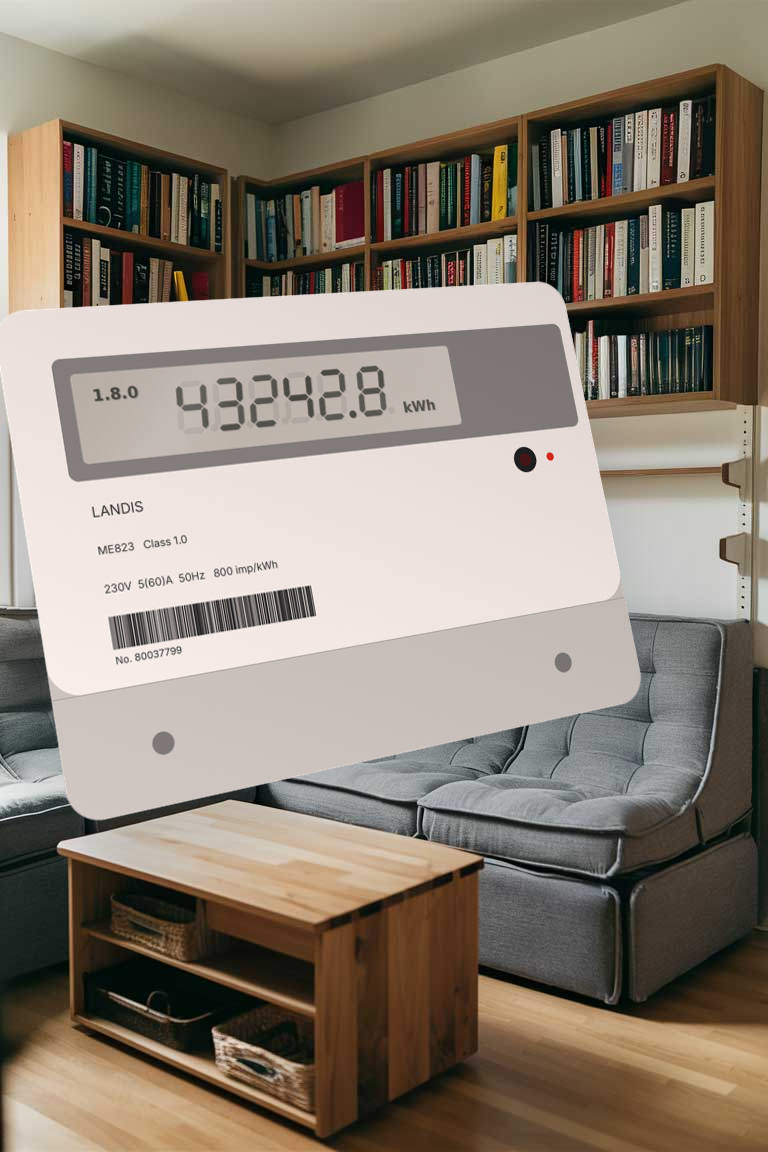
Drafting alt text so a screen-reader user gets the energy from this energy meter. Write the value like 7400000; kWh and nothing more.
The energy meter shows 43242.8; kWh
